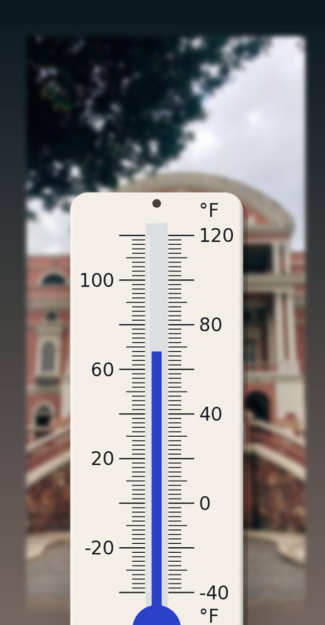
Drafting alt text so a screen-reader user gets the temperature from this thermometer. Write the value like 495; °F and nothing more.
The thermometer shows 68; °F
